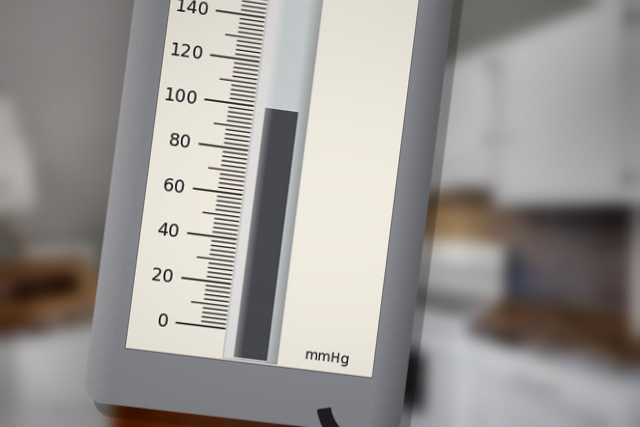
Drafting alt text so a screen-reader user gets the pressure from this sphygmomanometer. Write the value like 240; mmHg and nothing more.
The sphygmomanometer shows 100; mmHg
